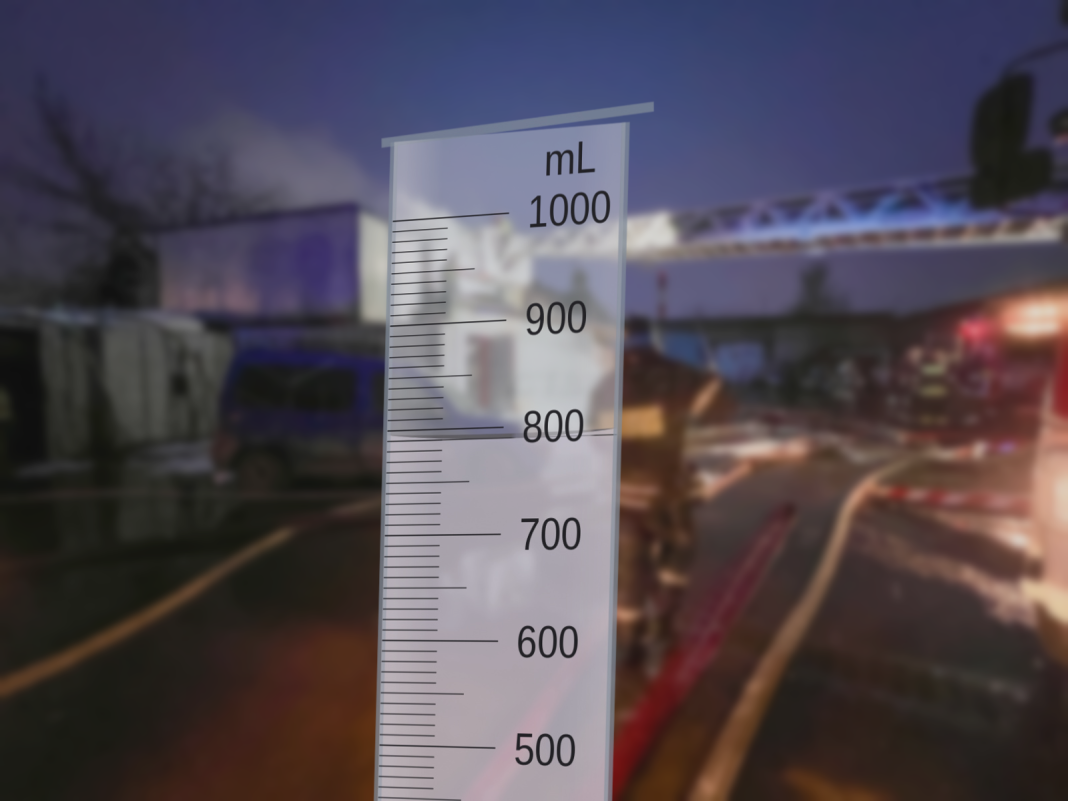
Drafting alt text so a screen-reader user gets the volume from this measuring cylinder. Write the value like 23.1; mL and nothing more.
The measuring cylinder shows 790; mL
